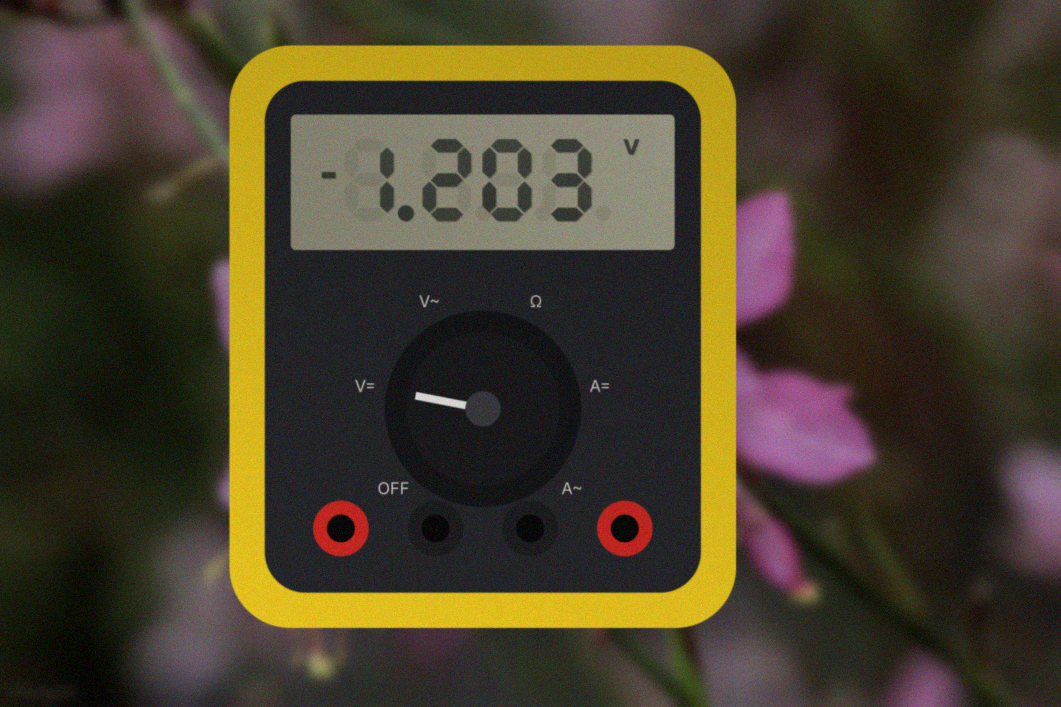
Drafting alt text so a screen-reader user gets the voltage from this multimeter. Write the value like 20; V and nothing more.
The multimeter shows -1.203; V
